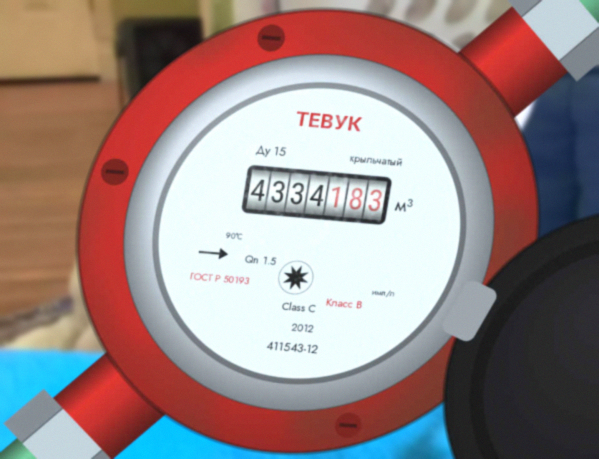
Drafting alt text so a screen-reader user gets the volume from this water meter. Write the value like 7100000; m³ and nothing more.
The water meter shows 4334.183; m³
